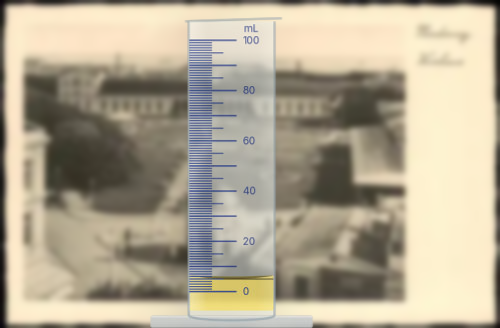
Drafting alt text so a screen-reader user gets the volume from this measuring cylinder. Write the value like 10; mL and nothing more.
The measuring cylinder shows 5; mL
